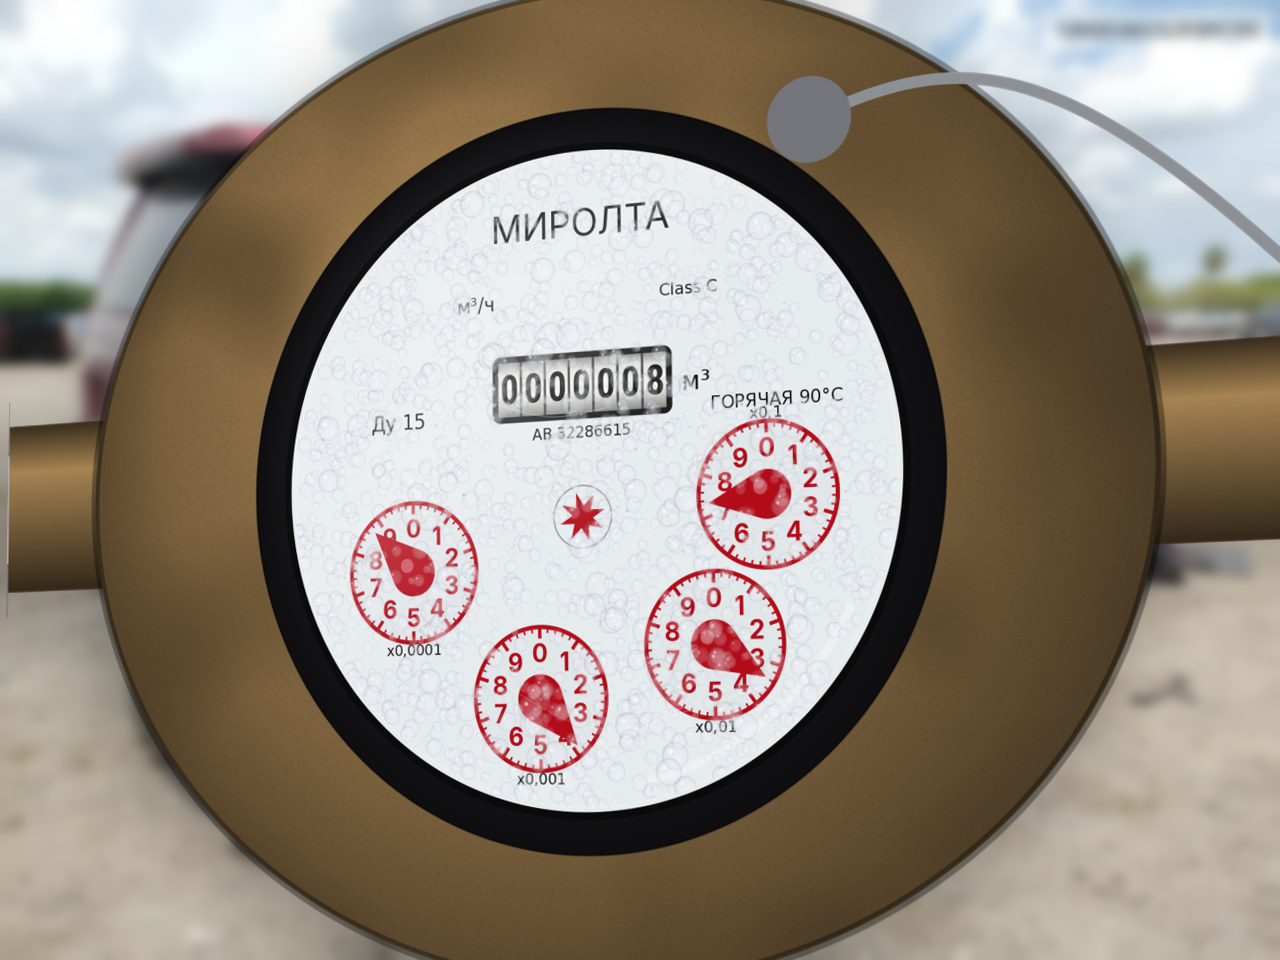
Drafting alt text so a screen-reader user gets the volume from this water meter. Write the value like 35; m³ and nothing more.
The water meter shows 8.7338; m³
